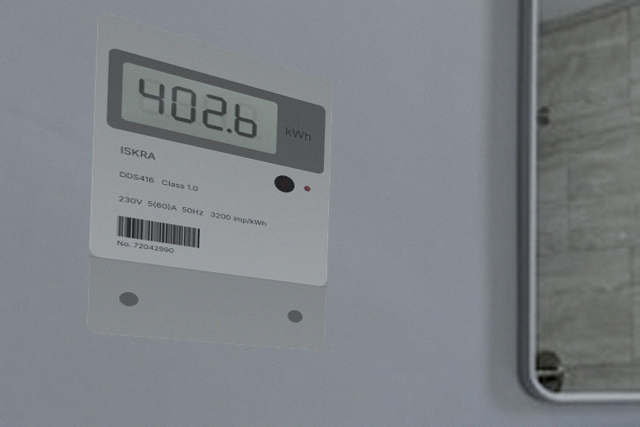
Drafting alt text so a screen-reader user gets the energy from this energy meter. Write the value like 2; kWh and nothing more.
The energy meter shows 402.6; kWh
